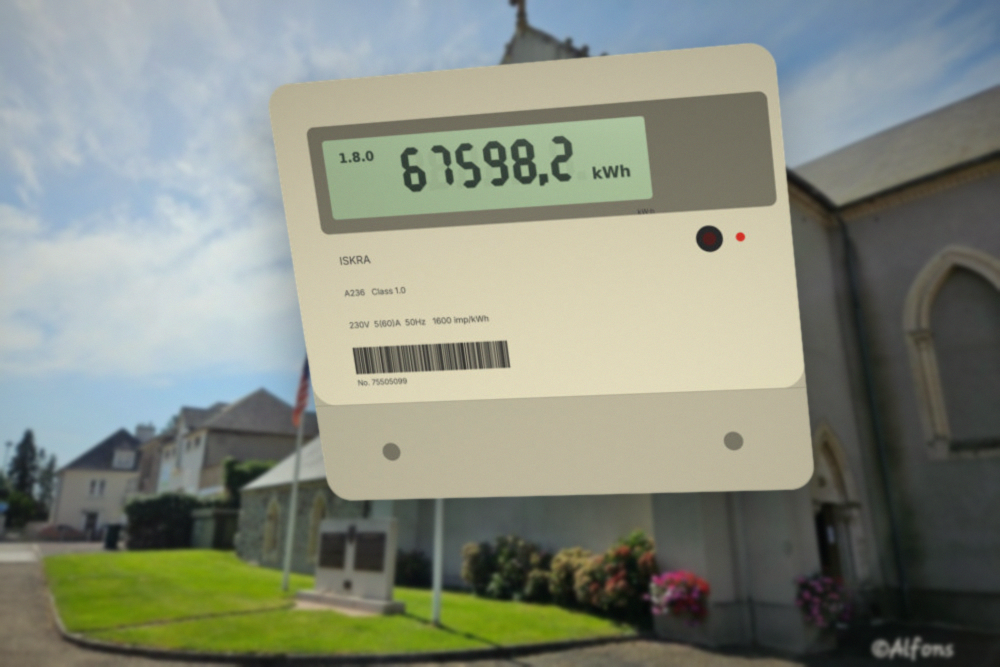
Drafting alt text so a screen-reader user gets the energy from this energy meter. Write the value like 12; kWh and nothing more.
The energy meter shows 67598.2; kWh
